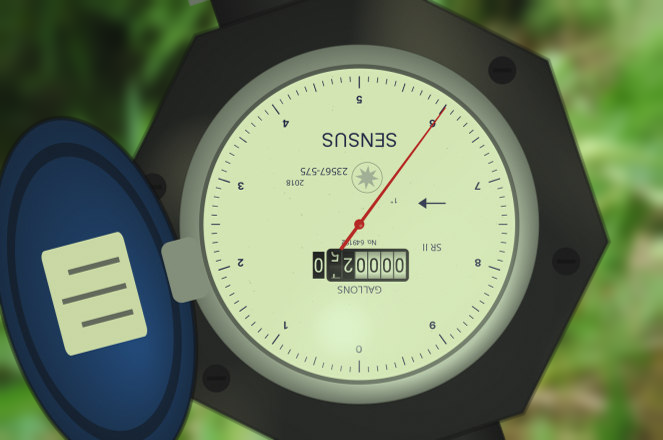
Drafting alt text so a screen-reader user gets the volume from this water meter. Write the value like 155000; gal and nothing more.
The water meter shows 246.0; gal
